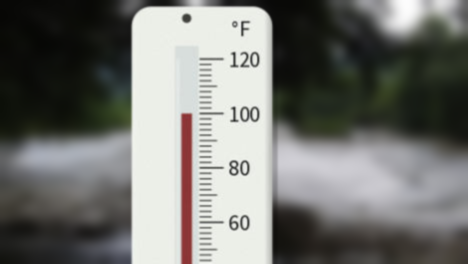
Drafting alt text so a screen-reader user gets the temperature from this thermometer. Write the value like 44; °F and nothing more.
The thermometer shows 100; °F
